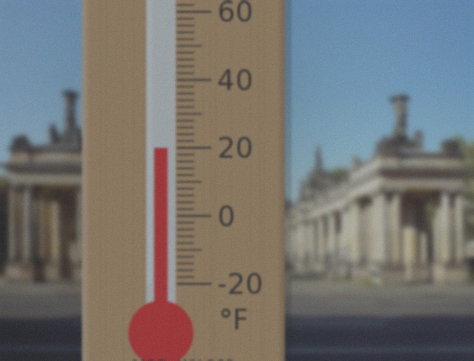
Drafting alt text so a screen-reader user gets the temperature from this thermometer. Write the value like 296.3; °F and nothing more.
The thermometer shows 20; °F
